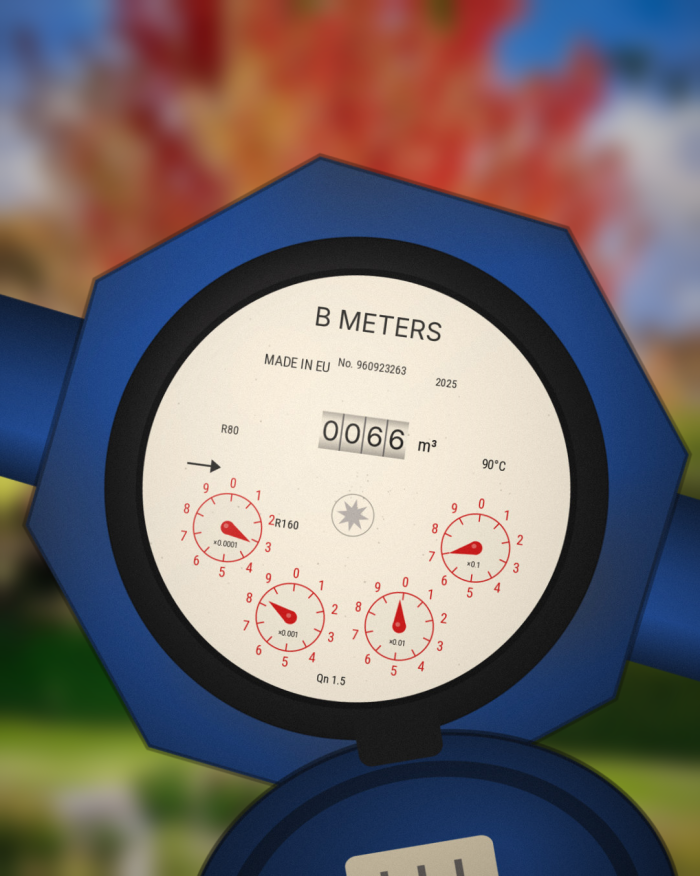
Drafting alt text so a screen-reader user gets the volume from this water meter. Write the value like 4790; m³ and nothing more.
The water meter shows 66.6983; m³
